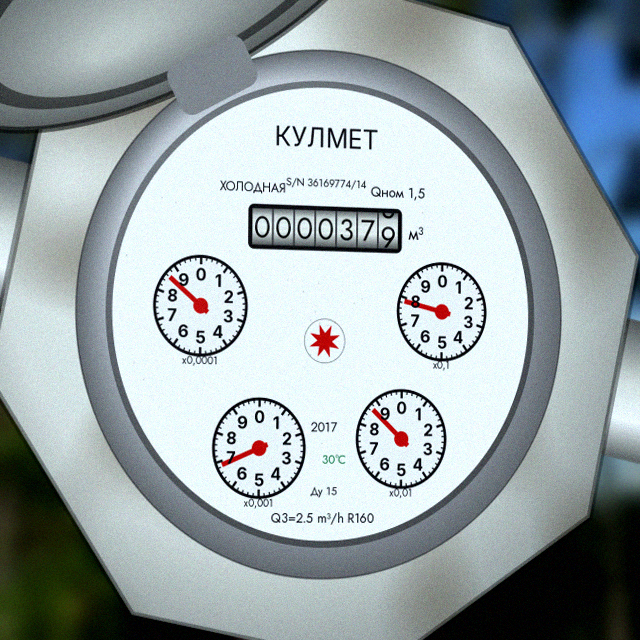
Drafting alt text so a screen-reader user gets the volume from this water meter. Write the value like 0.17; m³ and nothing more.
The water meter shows 378.7868; m³
